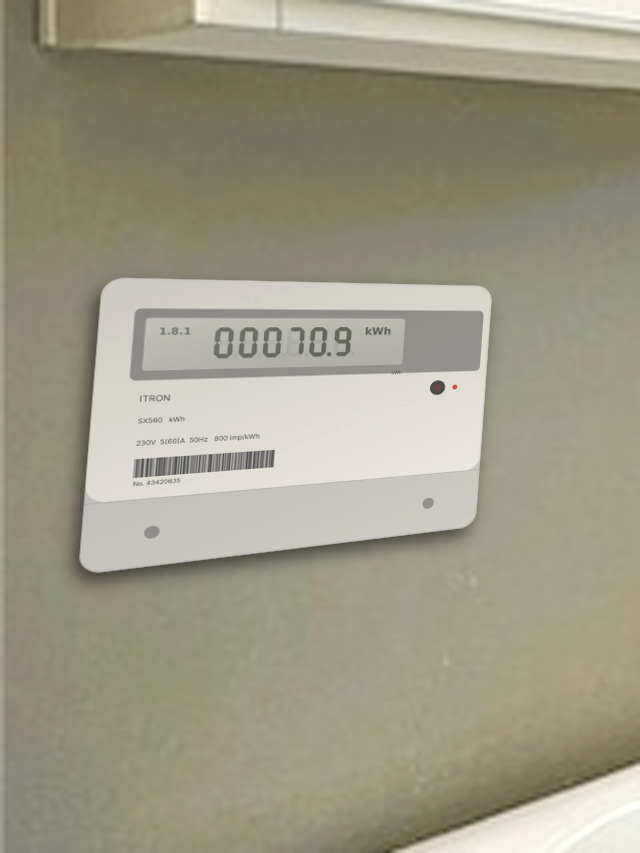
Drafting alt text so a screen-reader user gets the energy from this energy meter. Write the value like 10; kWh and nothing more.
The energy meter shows 70.9; kWh
